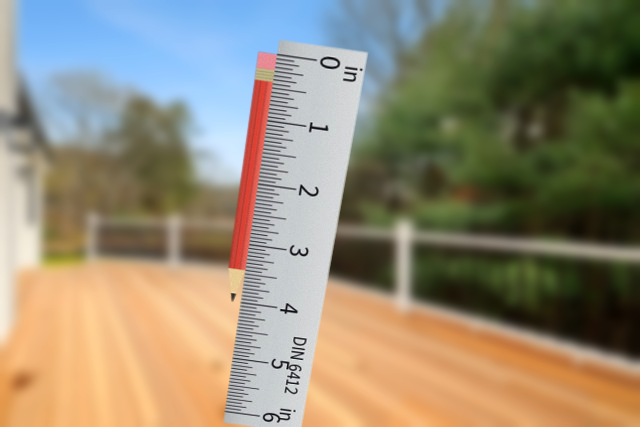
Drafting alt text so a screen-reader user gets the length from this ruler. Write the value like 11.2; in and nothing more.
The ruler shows 4; in
